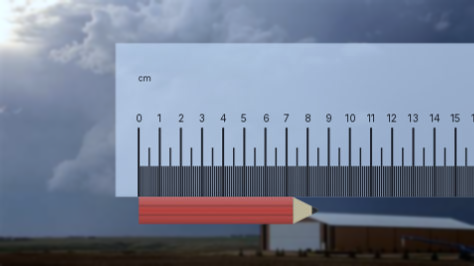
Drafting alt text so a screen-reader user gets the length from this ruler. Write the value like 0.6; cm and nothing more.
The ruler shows 8.5; cm
